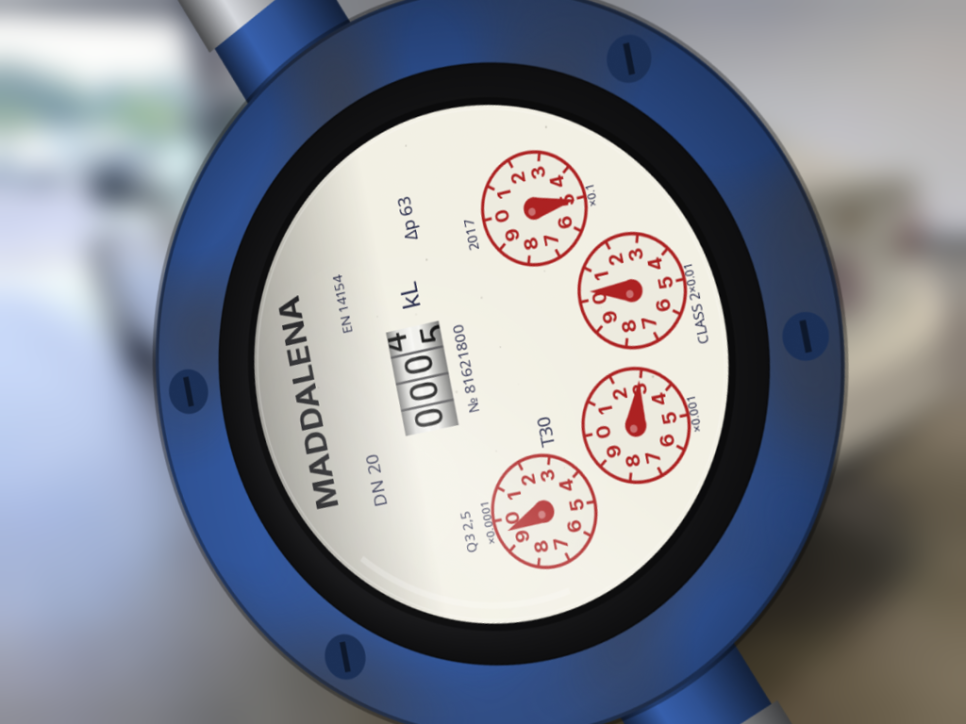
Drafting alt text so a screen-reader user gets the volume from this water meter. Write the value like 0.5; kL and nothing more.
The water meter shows 4.5029; kL
